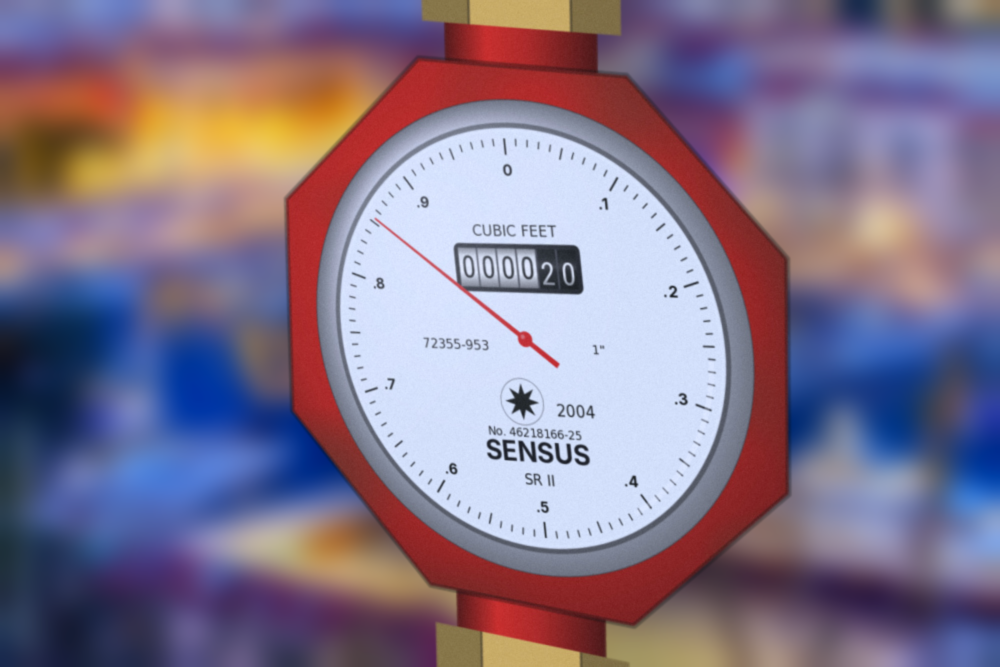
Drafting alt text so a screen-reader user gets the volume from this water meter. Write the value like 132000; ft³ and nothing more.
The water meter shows 19.85; ft³
